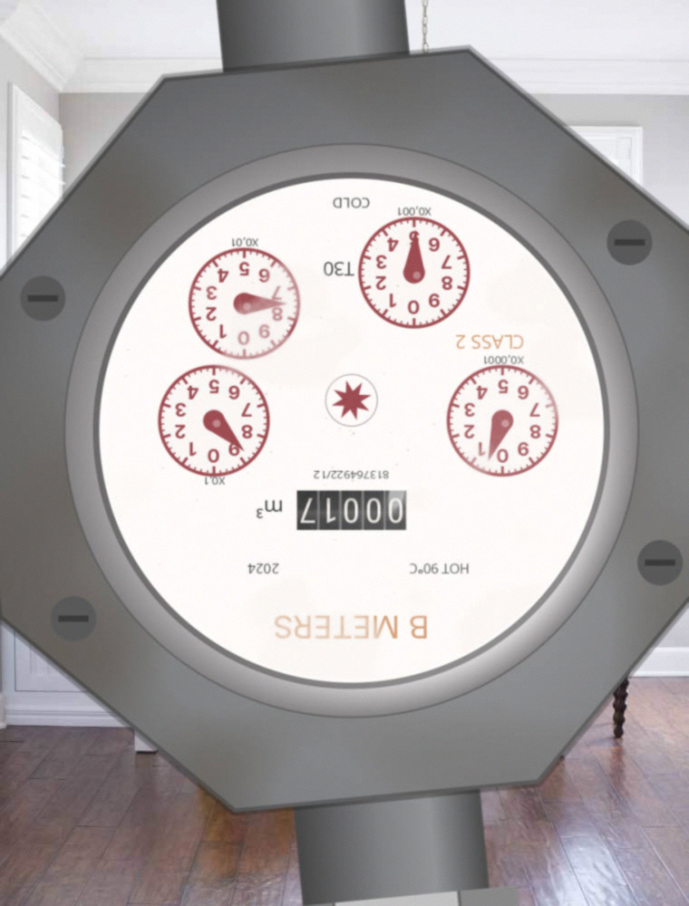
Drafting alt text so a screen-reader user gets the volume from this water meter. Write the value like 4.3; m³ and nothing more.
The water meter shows 17.8750; m³
